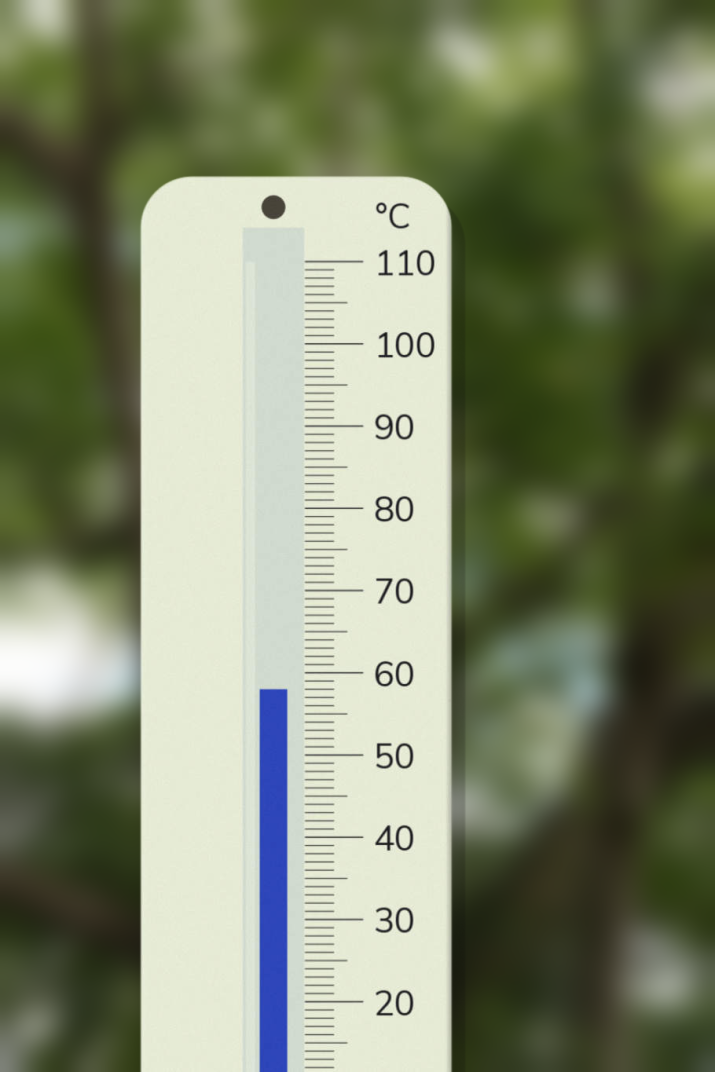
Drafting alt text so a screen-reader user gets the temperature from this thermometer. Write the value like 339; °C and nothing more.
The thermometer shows 58; °C
